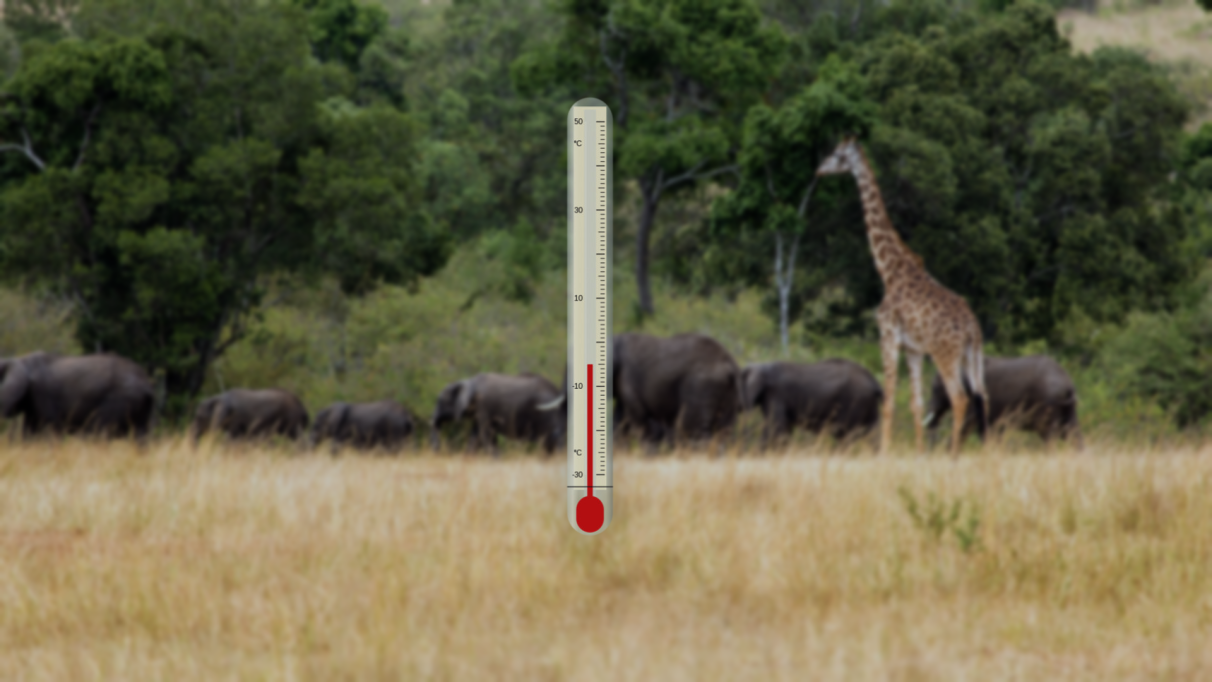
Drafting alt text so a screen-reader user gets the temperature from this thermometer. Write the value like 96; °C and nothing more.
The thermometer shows -5; °C
